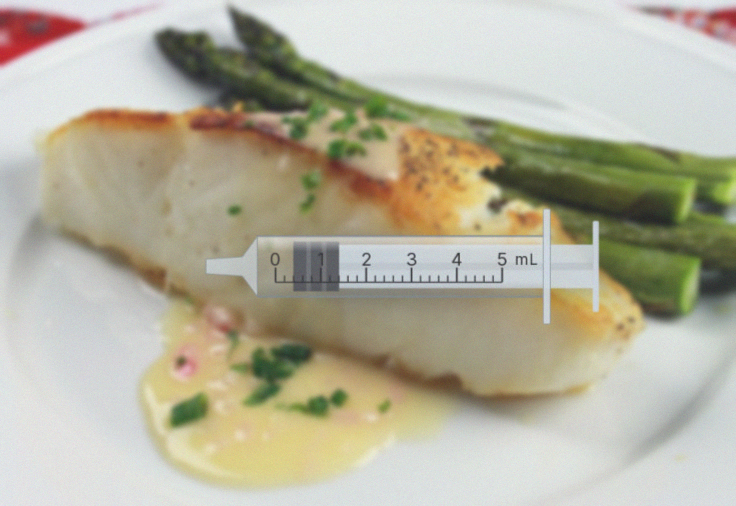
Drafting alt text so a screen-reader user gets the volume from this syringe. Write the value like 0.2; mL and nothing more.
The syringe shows 0.4; mL
